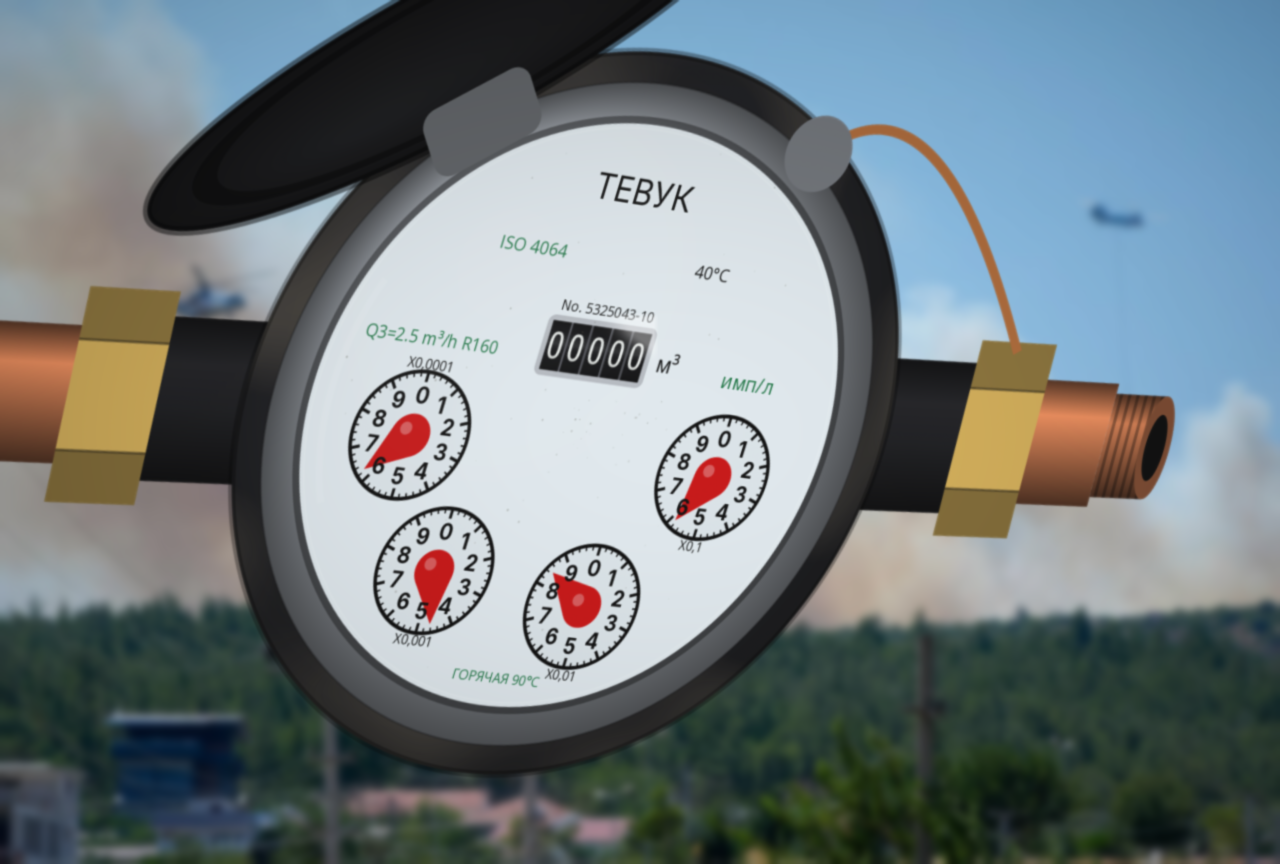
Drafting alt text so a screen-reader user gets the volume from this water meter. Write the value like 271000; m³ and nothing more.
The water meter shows 0.5846; m³
